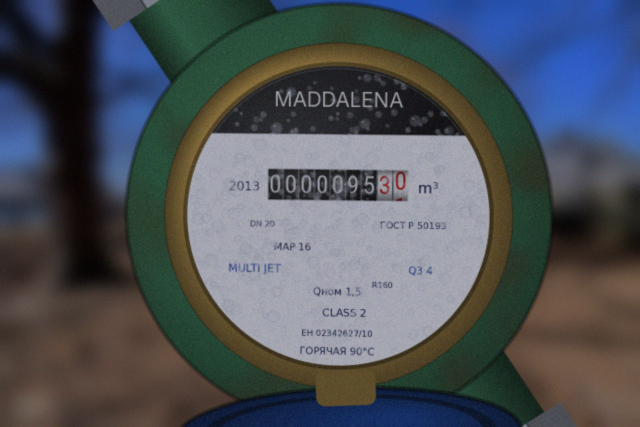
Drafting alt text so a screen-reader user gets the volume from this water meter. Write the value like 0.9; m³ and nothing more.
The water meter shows 95.30; m³
